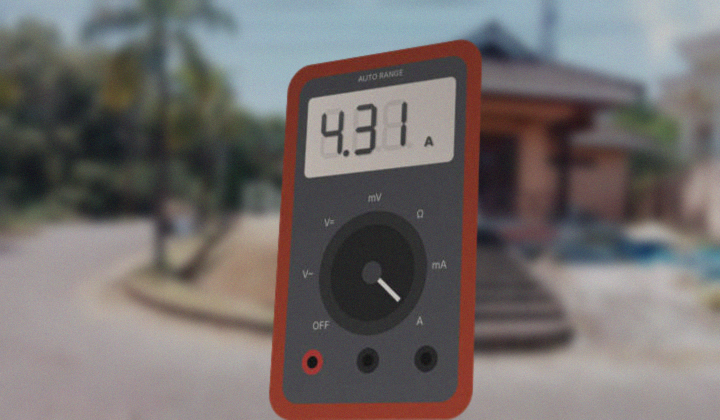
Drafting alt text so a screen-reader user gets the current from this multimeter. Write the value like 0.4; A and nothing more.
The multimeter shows 4.31; A
